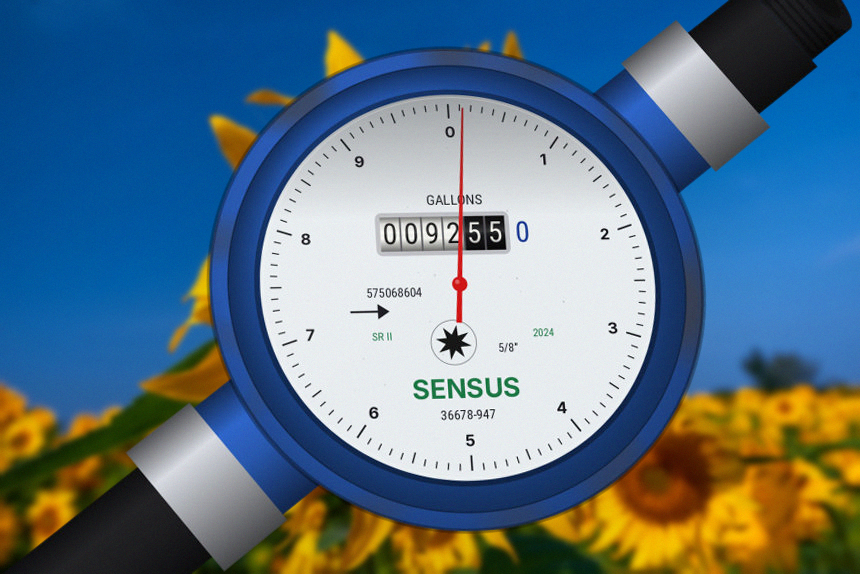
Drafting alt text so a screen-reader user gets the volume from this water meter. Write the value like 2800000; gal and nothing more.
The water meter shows 92550.1; gal
